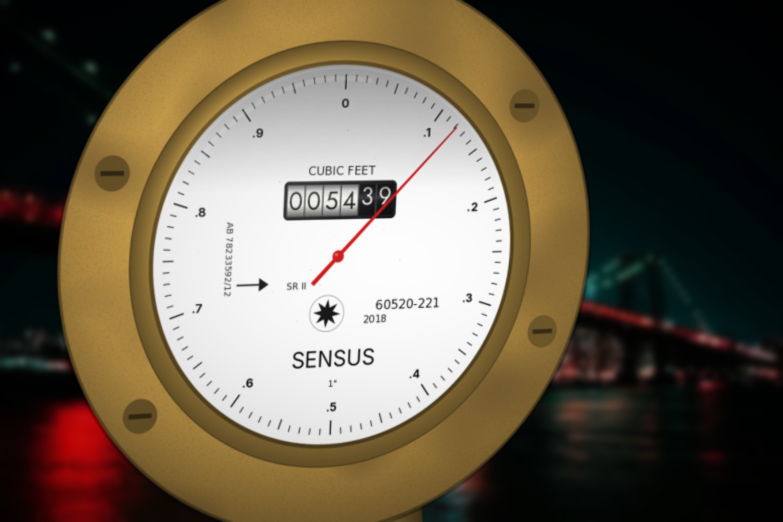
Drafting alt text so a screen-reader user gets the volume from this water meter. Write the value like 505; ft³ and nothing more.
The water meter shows 5439.12; ft³
